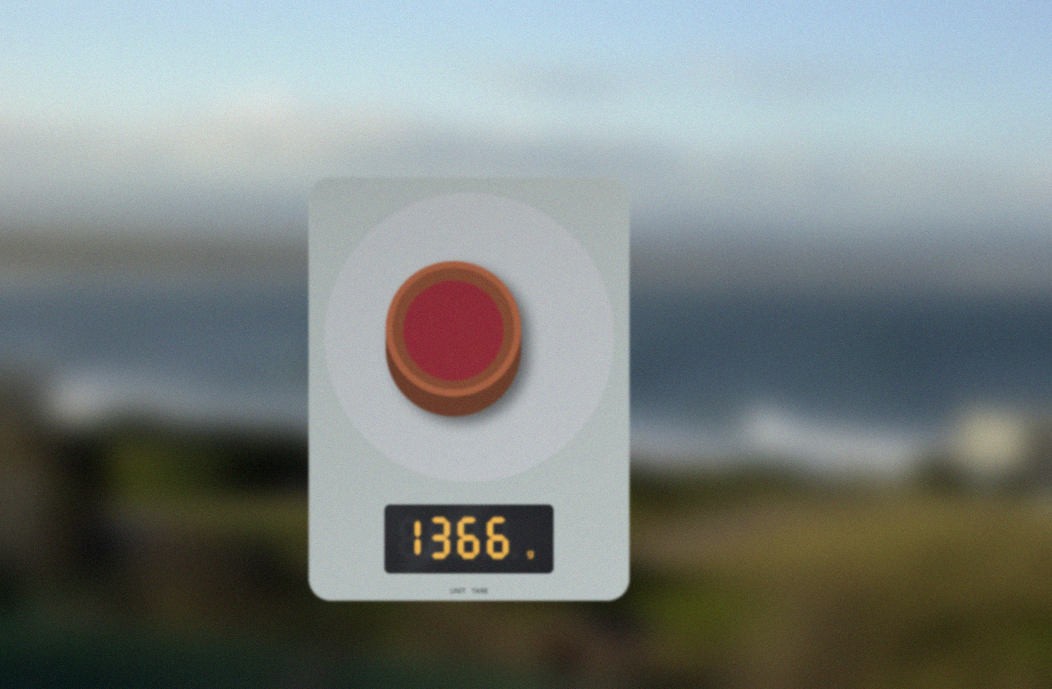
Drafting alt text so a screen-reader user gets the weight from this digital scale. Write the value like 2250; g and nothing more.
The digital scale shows 1366; g
